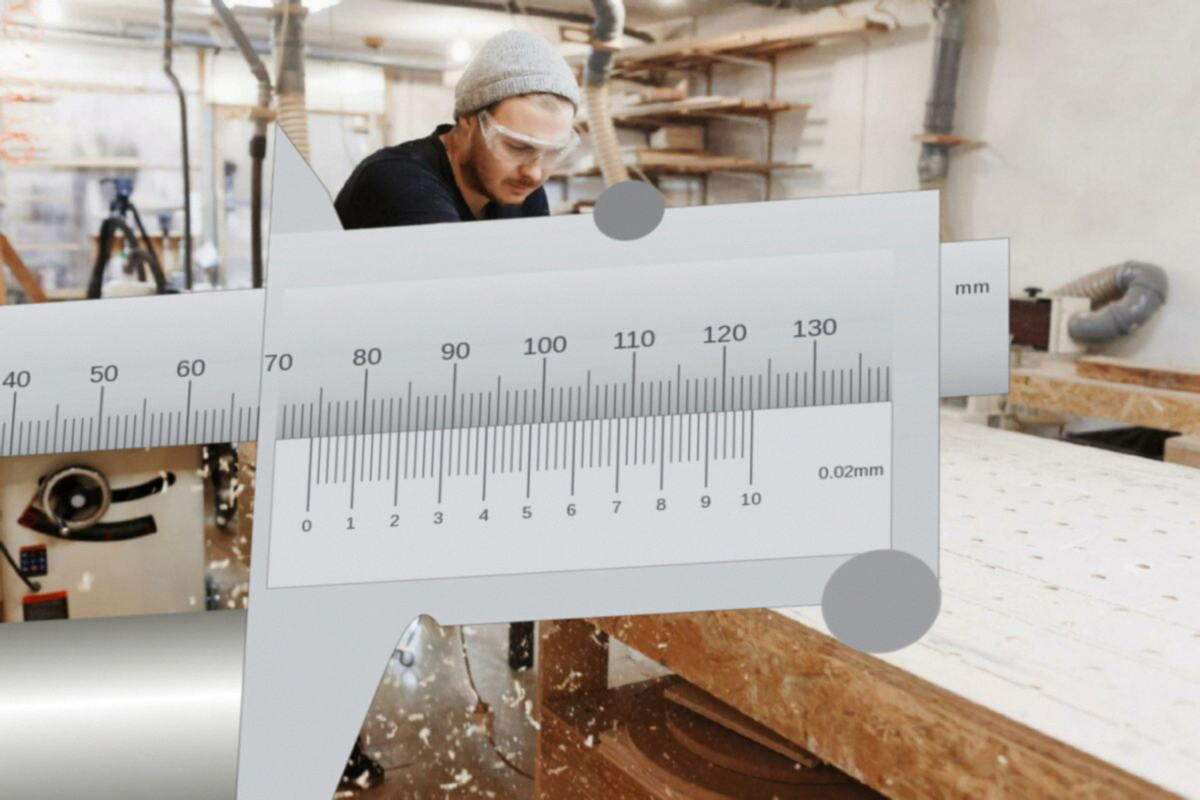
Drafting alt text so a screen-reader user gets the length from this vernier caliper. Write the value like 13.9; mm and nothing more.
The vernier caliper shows 74.2; mm
